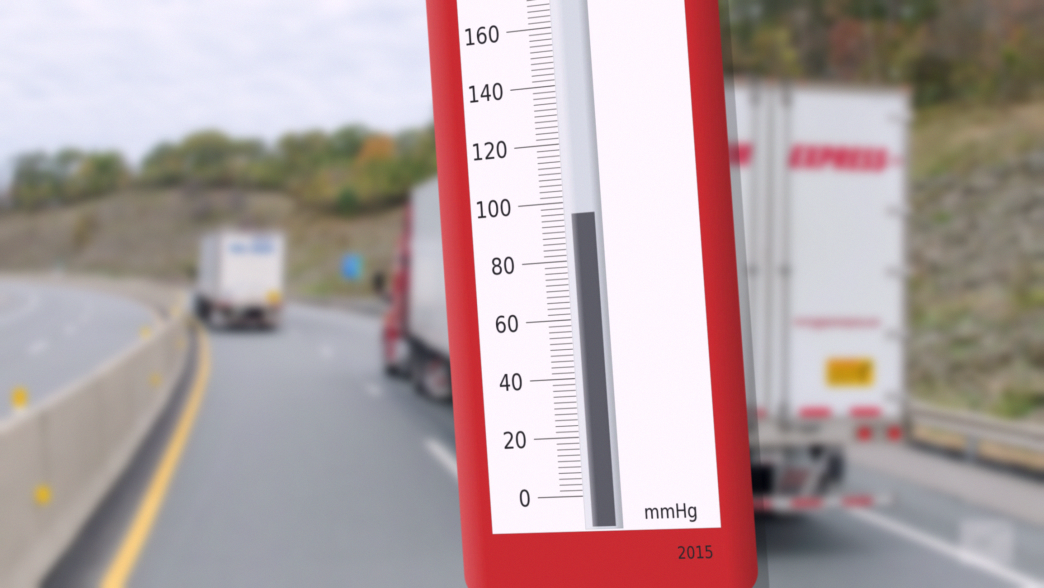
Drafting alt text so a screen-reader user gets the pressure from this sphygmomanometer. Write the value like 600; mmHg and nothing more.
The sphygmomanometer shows 96; mmHg
